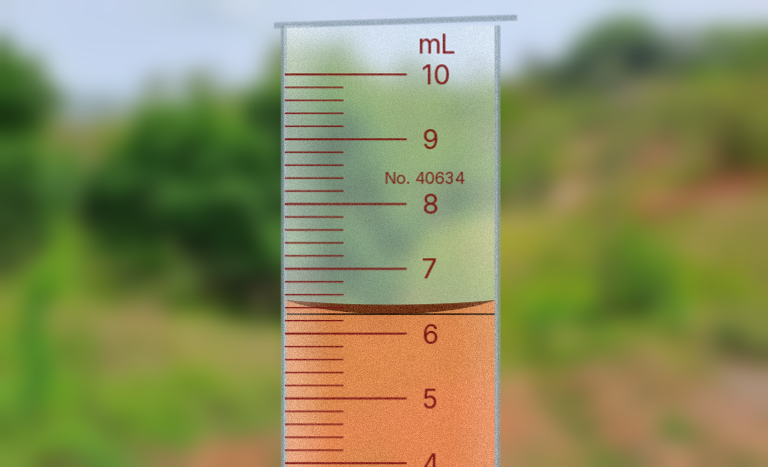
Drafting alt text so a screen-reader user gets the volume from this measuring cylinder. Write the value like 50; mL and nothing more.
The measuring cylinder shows 6.3; mL
